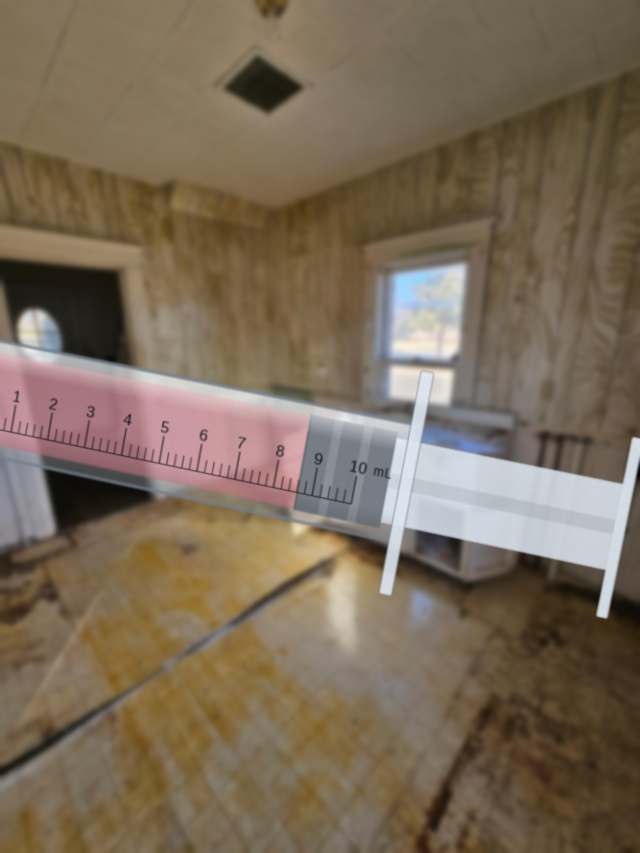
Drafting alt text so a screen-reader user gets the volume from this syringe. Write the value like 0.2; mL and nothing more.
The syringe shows 8.6; mL
